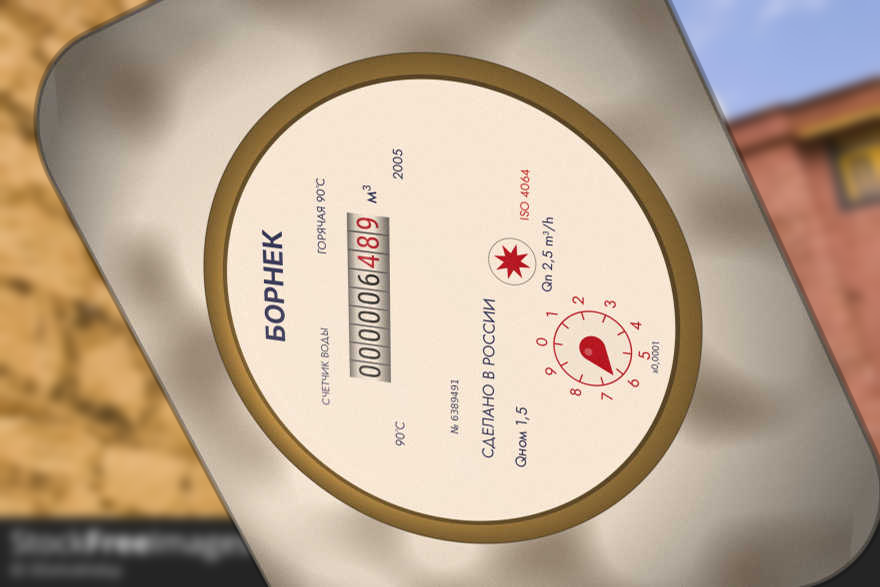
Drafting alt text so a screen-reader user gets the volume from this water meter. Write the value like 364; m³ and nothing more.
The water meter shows 6.4896; m³
